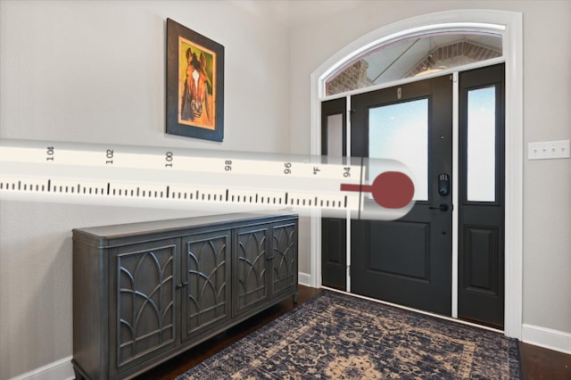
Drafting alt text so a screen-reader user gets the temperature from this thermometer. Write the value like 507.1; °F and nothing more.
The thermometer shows 94.2; °F
